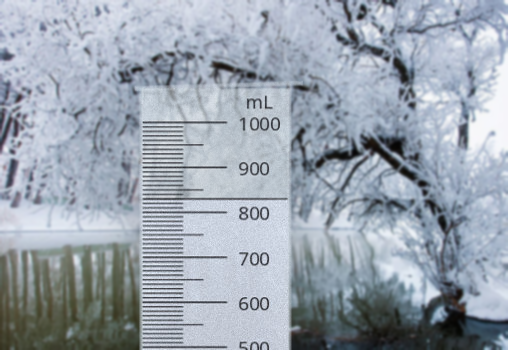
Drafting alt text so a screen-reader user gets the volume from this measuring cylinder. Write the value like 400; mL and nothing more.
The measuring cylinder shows 830; mL
